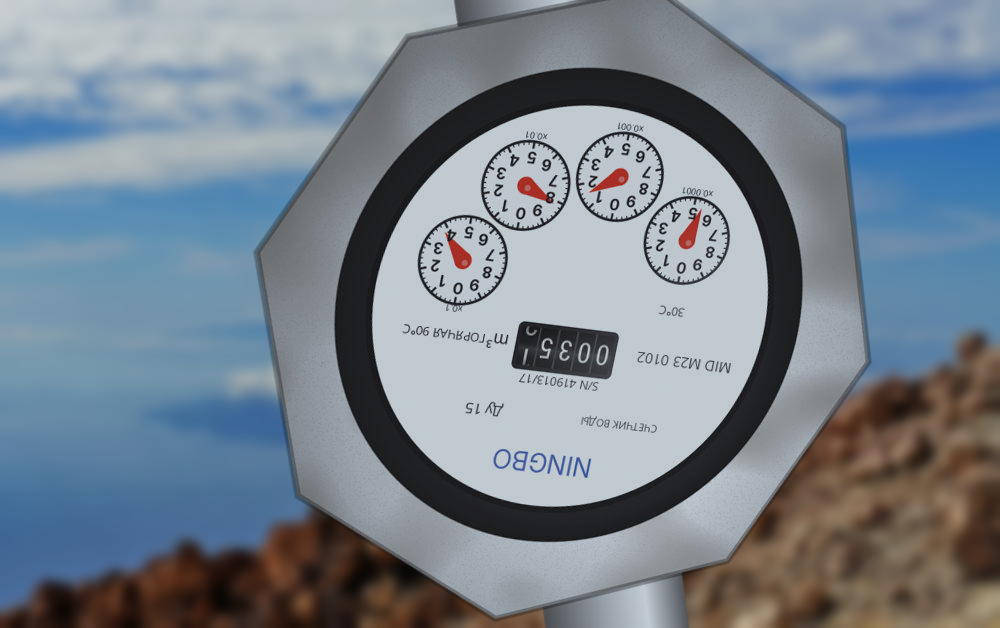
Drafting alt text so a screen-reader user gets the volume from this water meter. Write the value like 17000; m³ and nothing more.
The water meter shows 351.3815; m³
